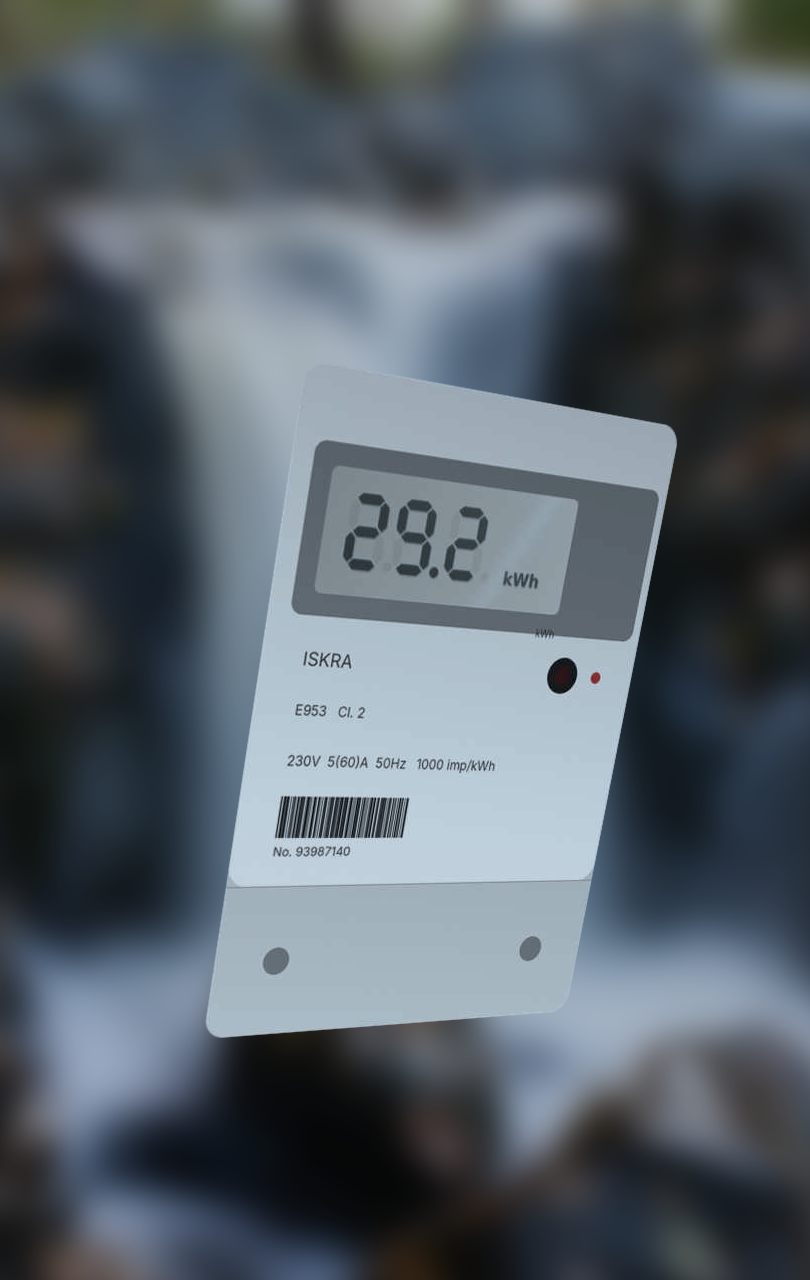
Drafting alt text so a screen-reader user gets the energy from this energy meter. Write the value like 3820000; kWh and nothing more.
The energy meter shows 29.2; kWh
